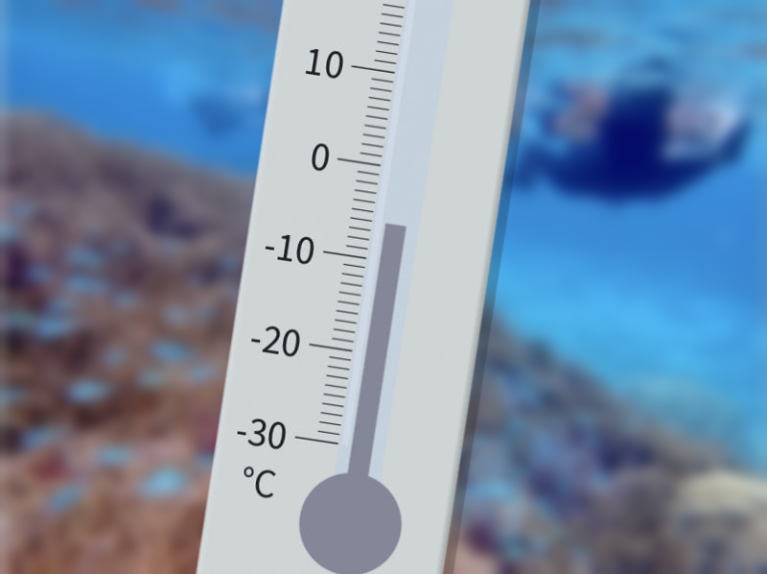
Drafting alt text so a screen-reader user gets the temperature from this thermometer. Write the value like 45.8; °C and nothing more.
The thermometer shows -6; °C
